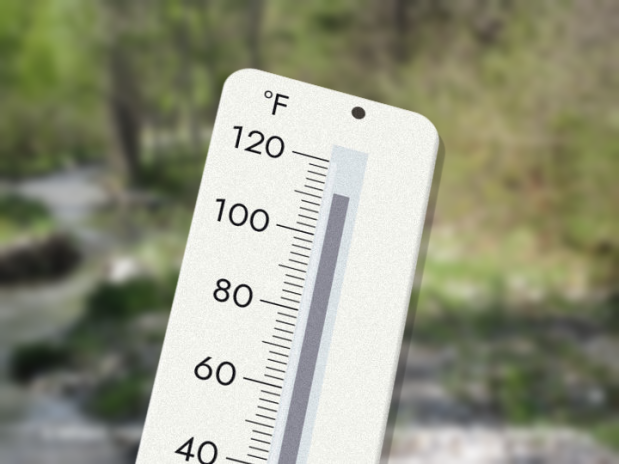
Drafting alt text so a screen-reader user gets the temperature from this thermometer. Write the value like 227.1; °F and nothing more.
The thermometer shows 112; °F
